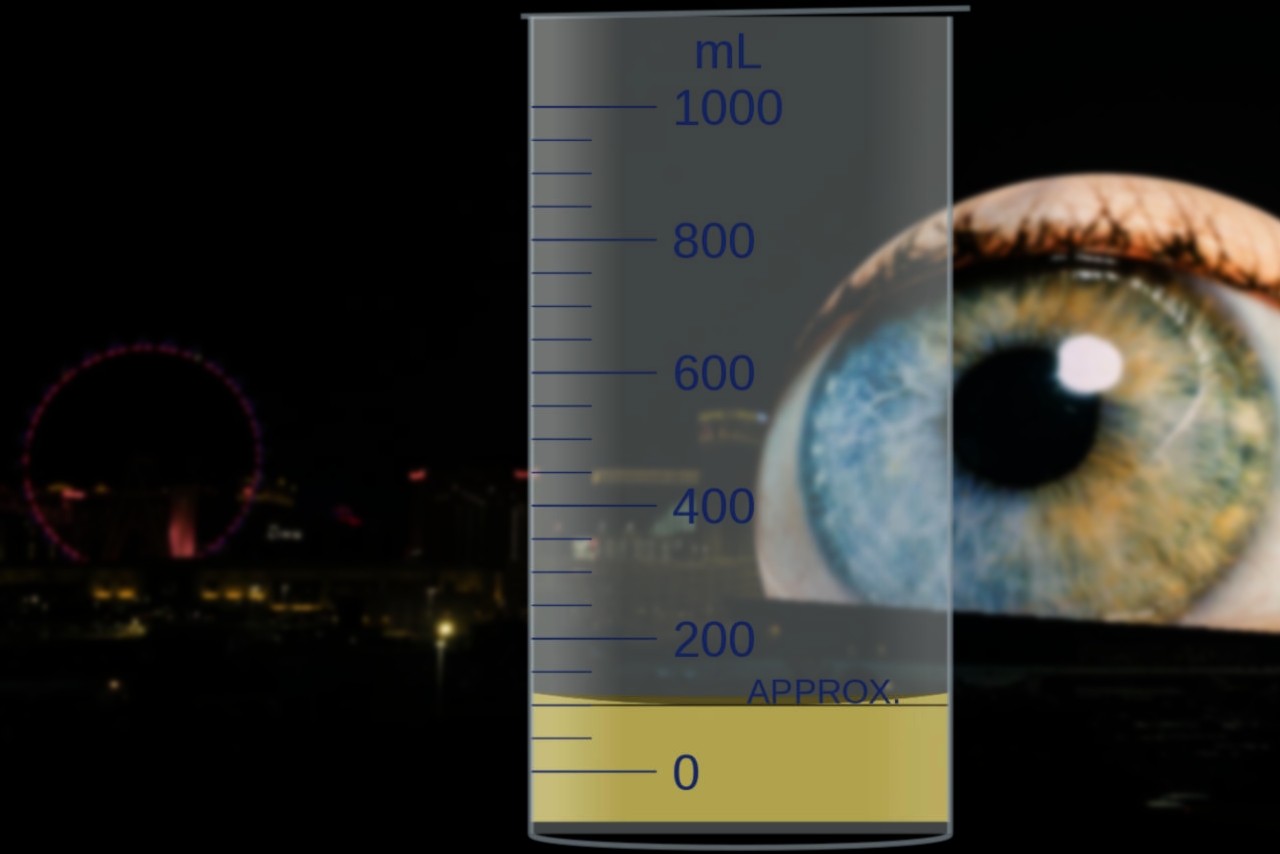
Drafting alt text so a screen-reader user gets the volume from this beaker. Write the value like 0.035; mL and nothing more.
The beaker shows 100; mL
